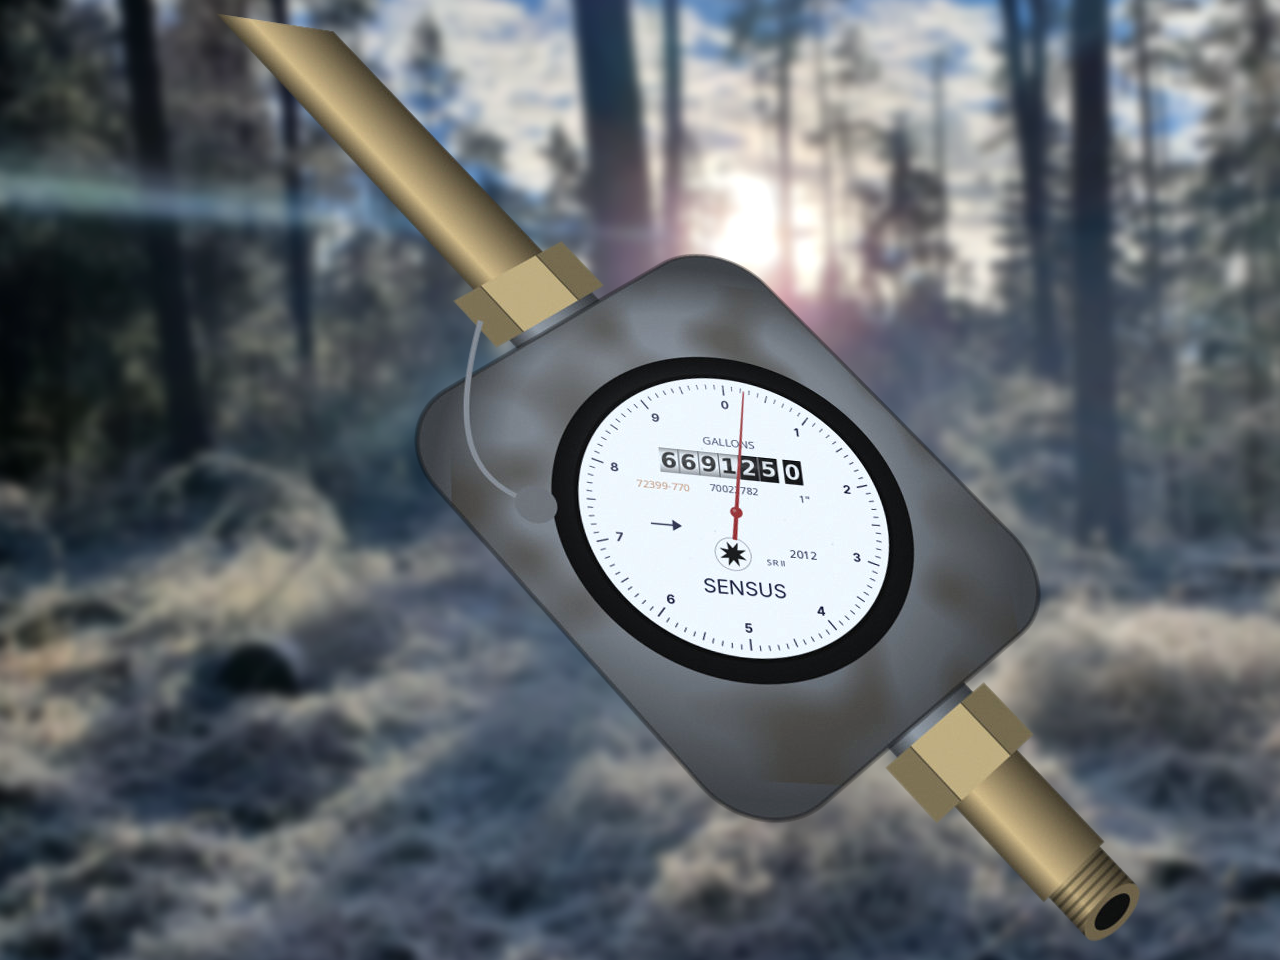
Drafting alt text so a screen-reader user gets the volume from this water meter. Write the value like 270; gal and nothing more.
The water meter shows 6691250.2; gal
